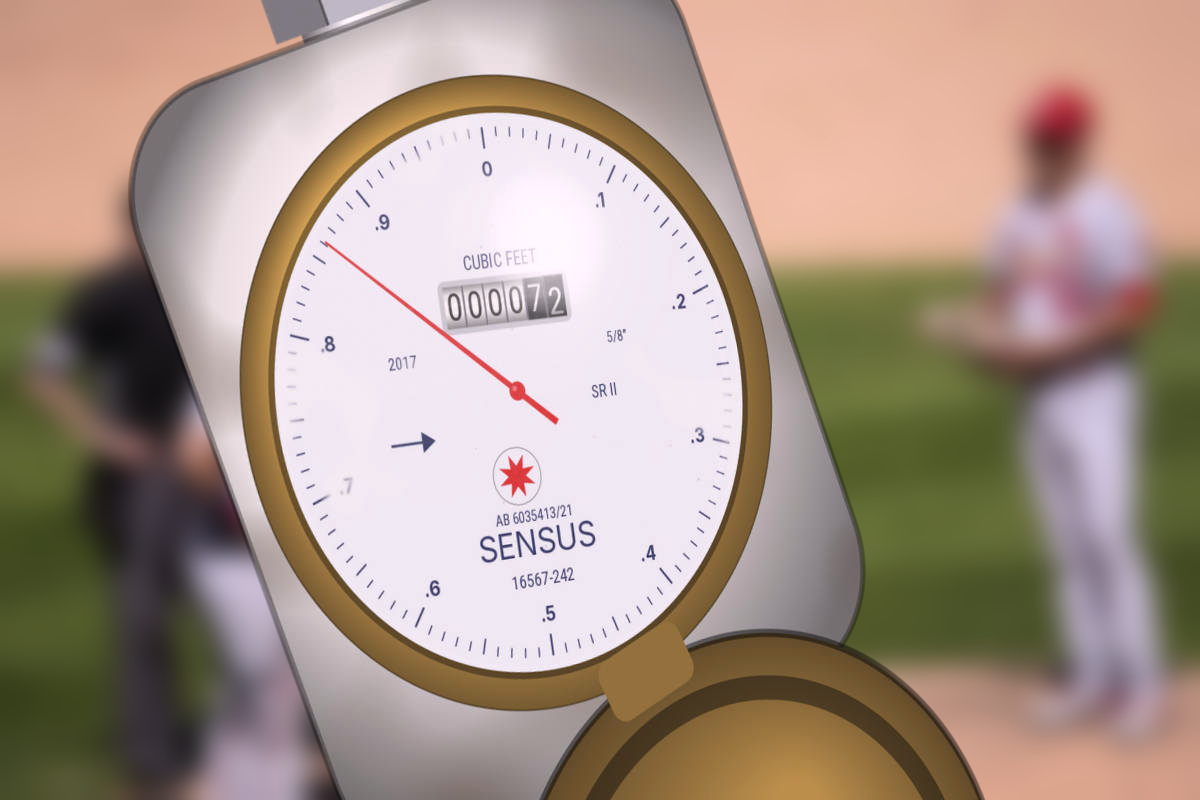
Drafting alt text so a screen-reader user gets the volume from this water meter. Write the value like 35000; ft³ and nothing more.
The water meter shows 71.86; ft³
